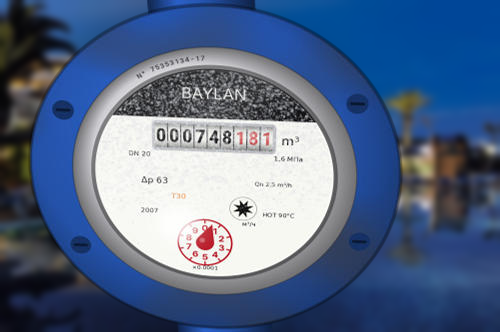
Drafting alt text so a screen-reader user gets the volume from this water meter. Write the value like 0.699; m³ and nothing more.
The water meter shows 748.1810; m³
